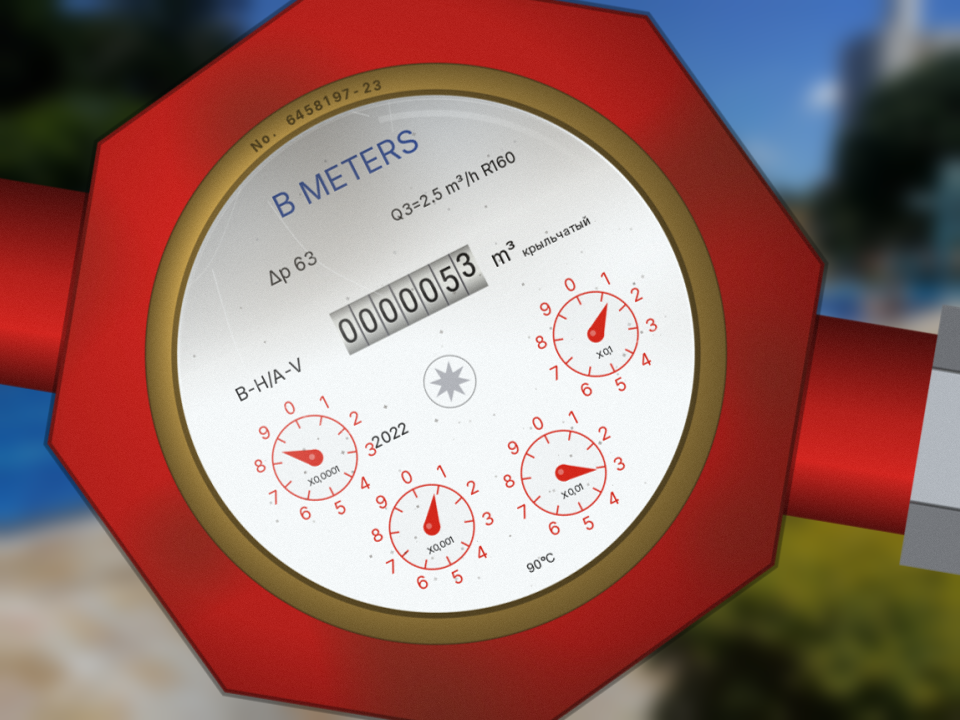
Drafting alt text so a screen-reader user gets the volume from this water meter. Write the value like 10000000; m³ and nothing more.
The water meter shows 53.1308; m³
